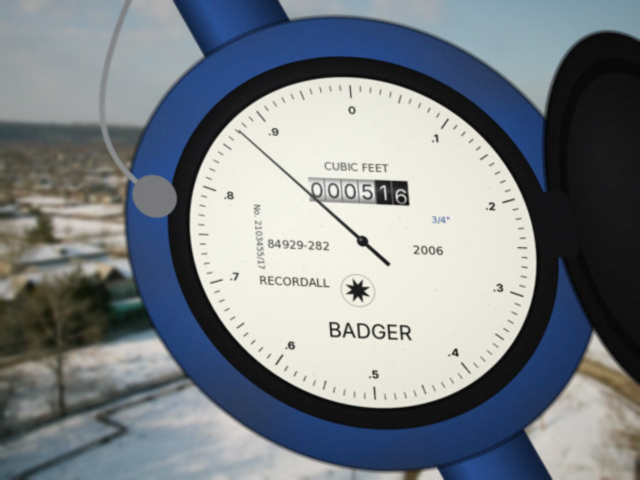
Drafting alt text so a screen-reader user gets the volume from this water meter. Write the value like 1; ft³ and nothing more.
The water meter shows 515.87; ft³
